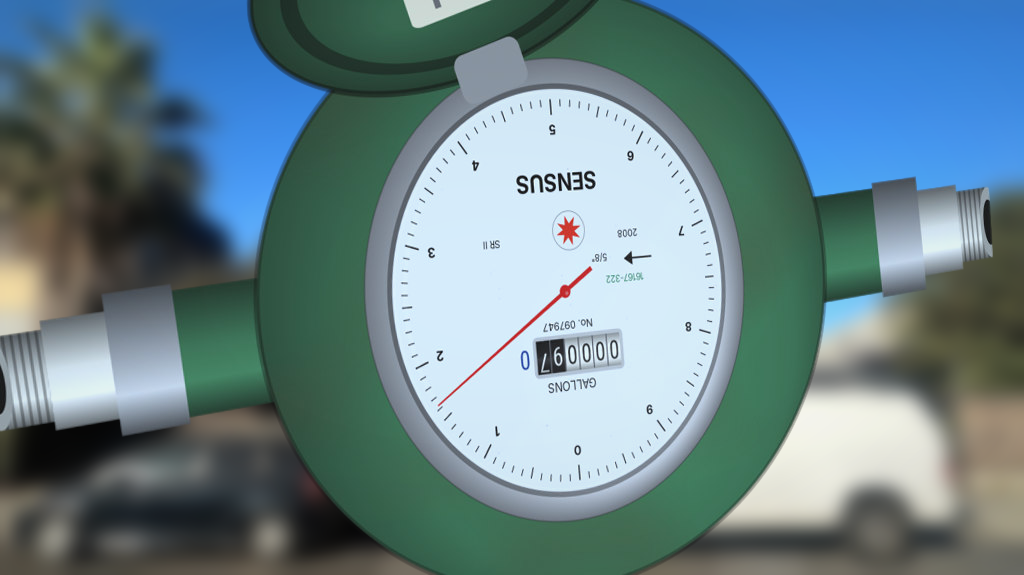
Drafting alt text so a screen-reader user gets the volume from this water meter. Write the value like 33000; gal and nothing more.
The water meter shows 971.6; gal
